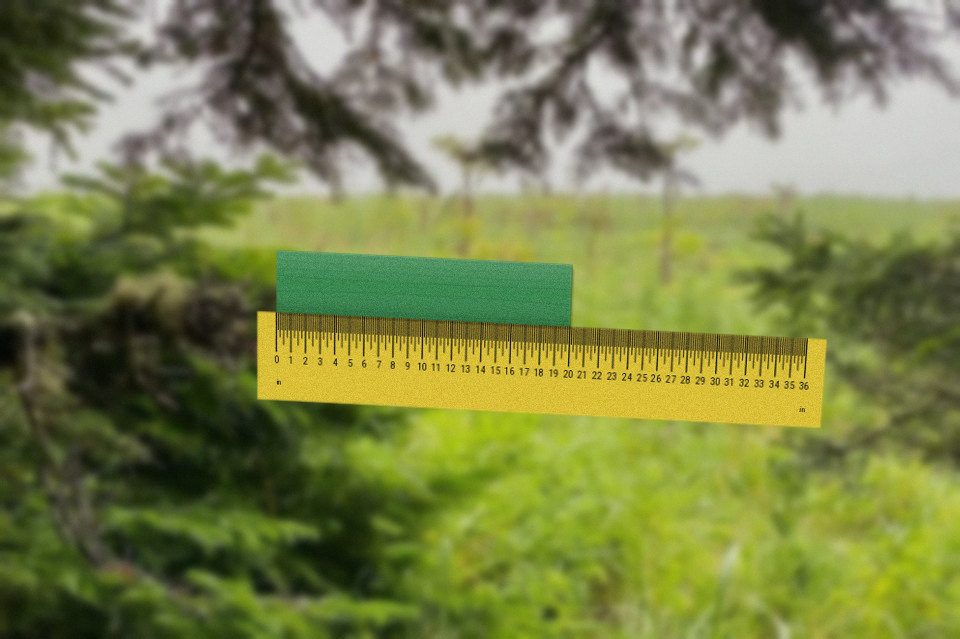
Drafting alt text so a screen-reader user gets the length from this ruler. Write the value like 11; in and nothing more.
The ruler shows 20; in
